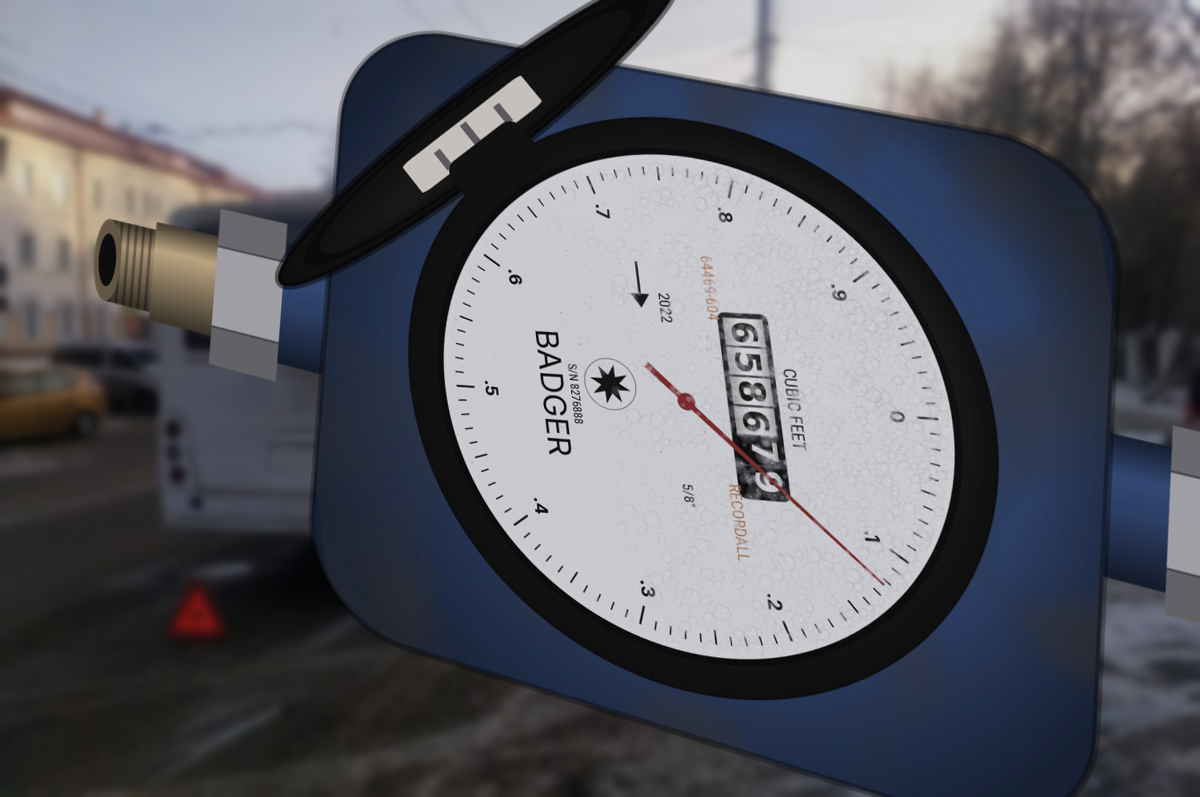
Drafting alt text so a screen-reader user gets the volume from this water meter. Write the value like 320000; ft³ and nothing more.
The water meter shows 658679.12; ft³
